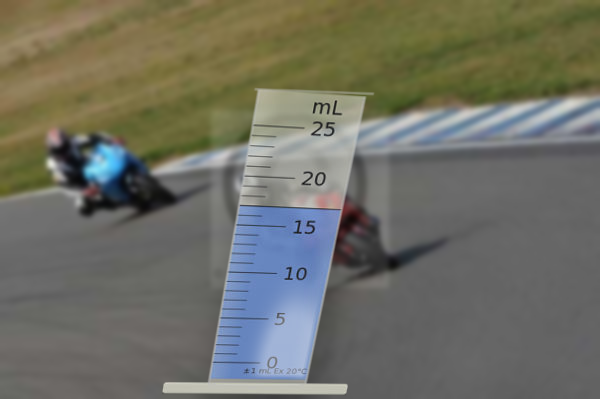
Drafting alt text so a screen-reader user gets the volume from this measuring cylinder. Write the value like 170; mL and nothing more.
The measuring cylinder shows 17; mL
